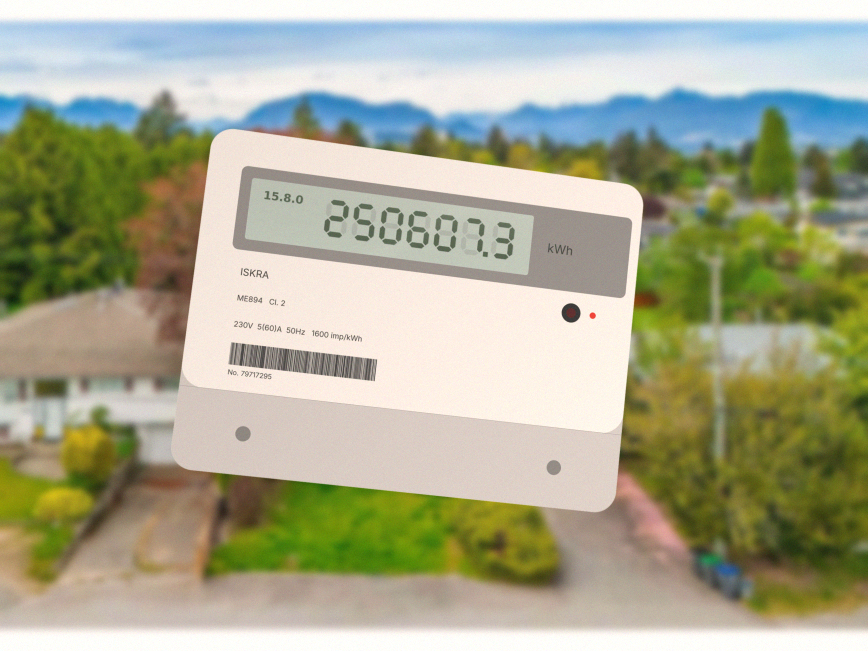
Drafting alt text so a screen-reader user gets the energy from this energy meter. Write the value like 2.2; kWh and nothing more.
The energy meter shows 250607.3; kWh
